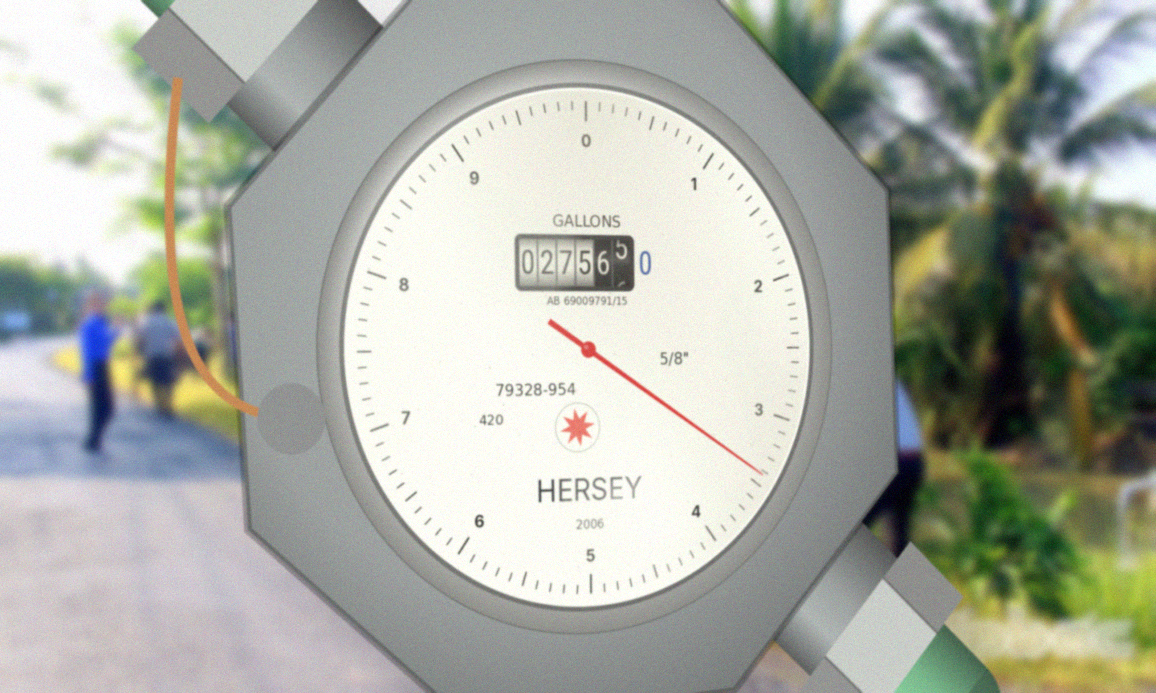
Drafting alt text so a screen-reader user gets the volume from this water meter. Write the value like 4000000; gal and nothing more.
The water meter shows 275653.4; gal
